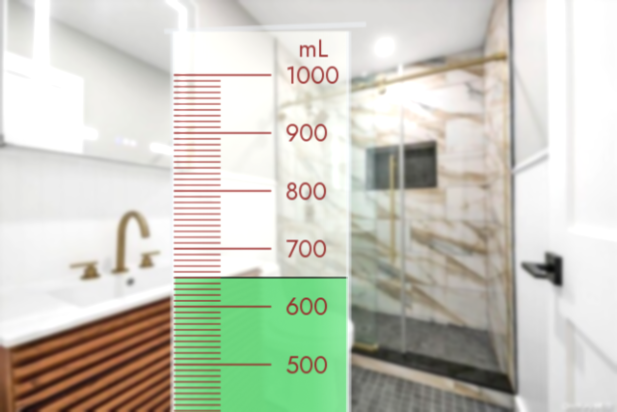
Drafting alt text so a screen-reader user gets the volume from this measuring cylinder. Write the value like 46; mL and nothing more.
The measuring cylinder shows 650; mL
